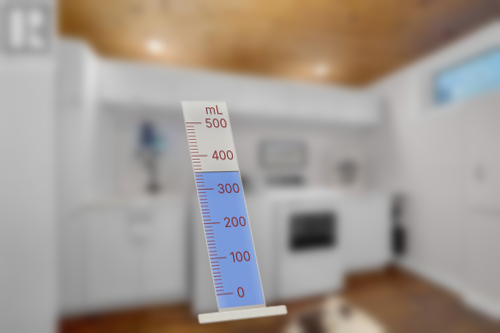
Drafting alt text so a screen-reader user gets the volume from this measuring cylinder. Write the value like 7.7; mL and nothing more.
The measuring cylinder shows 350; mL
